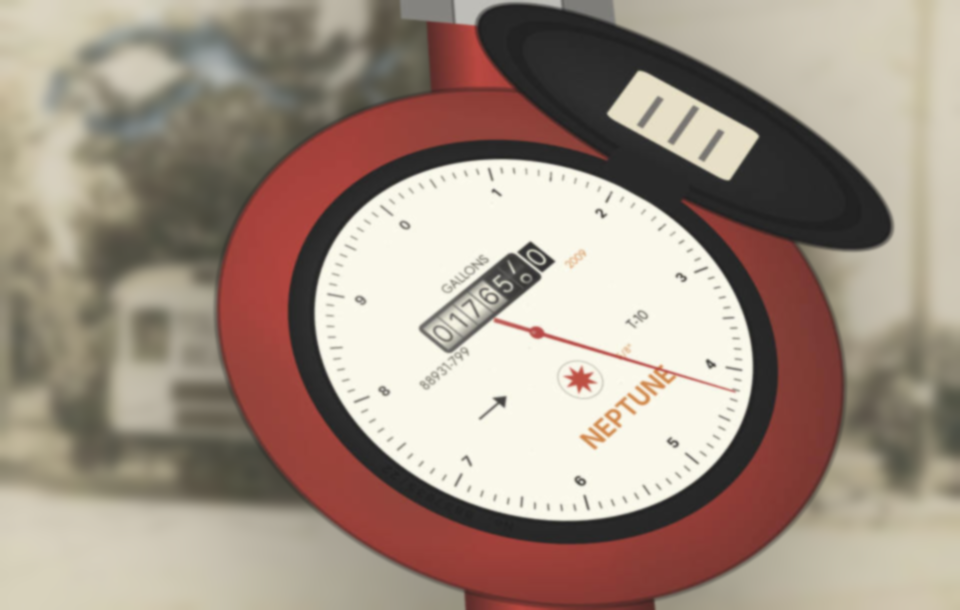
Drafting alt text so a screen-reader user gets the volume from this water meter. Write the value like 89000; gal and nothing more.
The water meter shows 176574.2; gal
